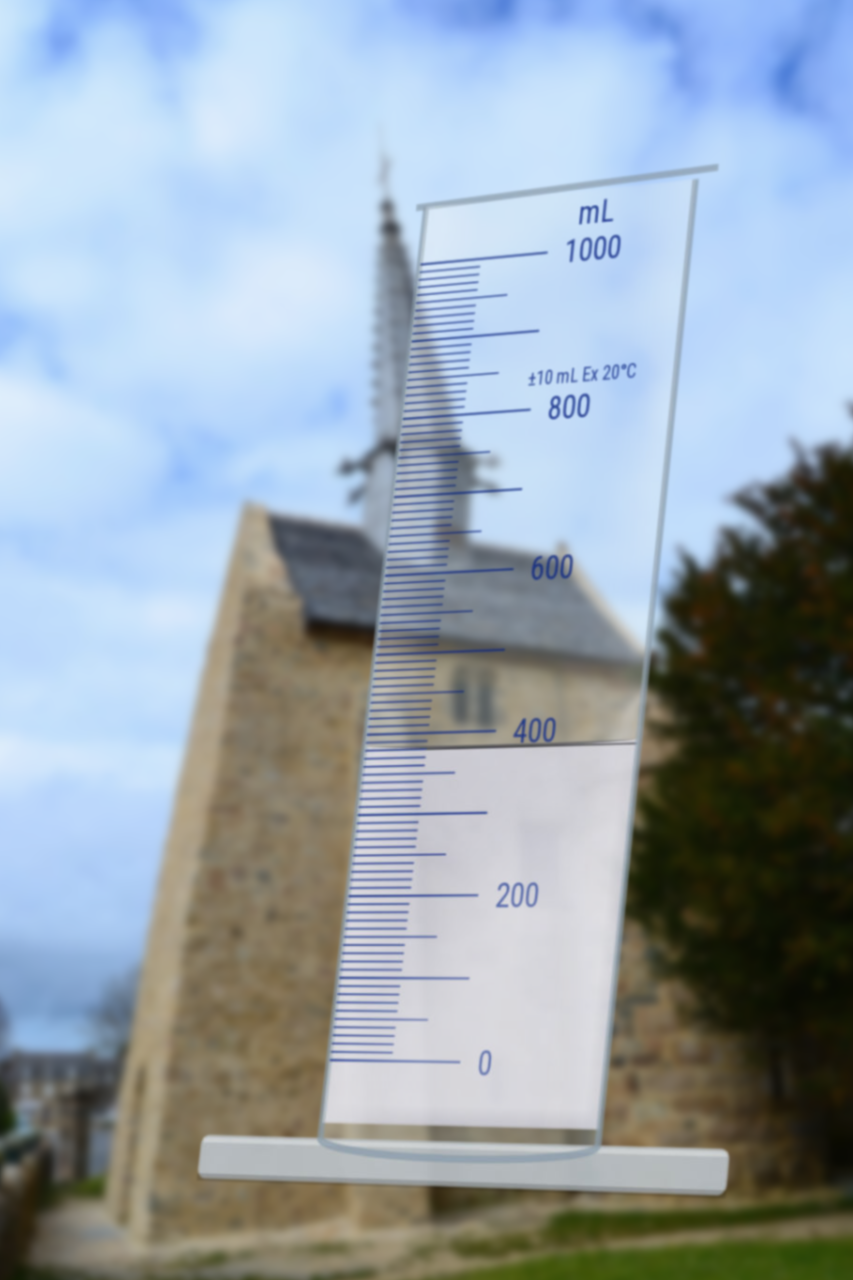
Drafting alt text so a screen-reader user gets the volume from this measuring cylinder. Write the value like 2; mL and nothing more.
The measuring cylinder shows 380; mL
